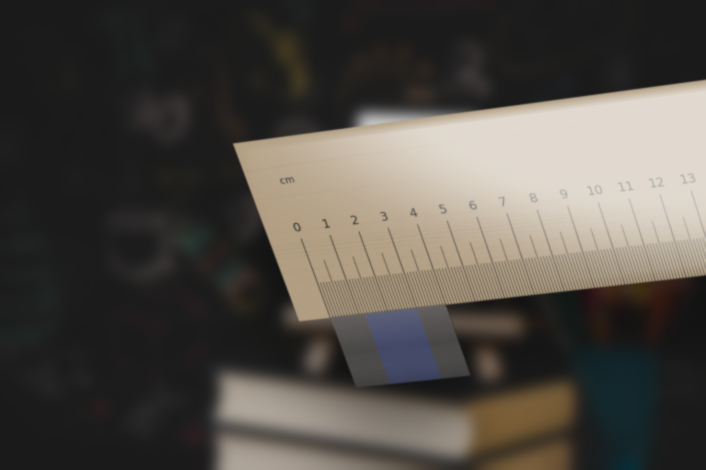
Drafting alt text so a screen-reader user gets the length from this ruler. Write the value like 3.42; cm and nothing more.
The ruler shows 4; cm
